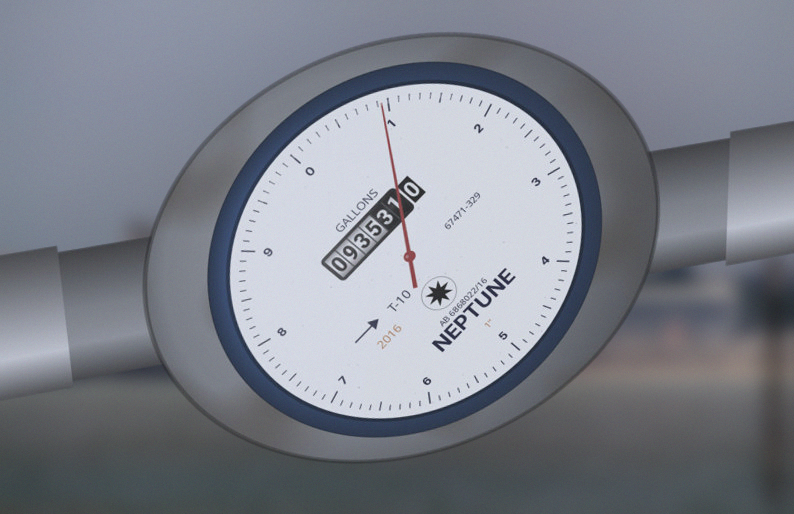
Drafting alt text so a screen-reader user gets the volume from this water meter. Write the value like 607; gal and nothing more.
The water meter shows 935310.9; gal
